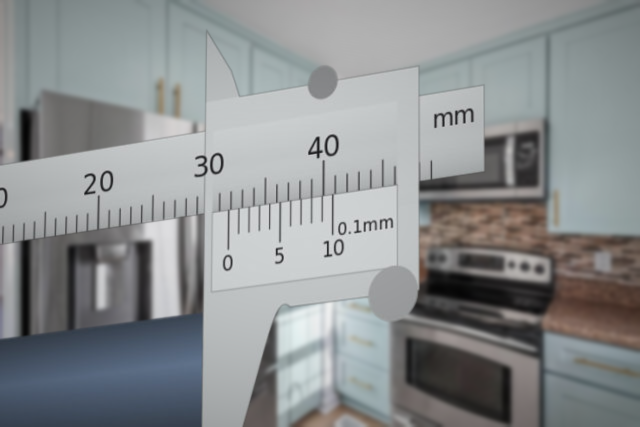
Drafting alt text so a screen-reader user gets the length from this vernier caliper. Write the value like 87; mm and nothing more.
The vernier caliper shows 31.8; mm
